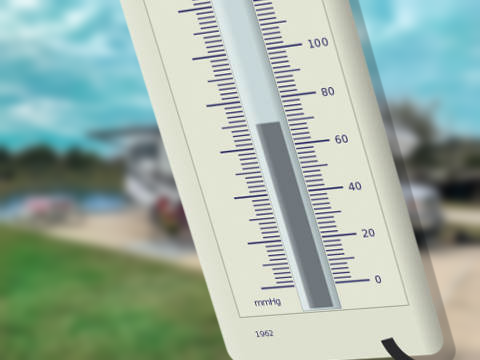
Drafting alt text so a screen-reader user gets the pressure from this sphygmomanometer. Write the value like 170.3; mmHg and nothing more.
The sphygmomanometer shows 70; mmHg
